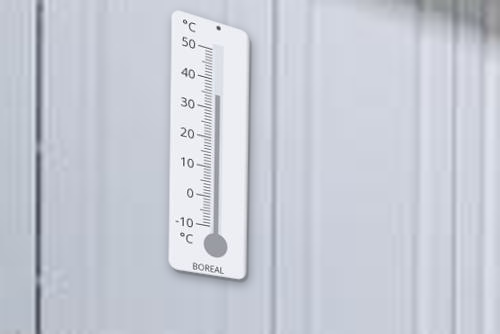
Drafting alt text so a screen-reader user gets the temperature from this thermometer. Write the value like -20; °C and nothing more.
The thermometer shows 35; °C
